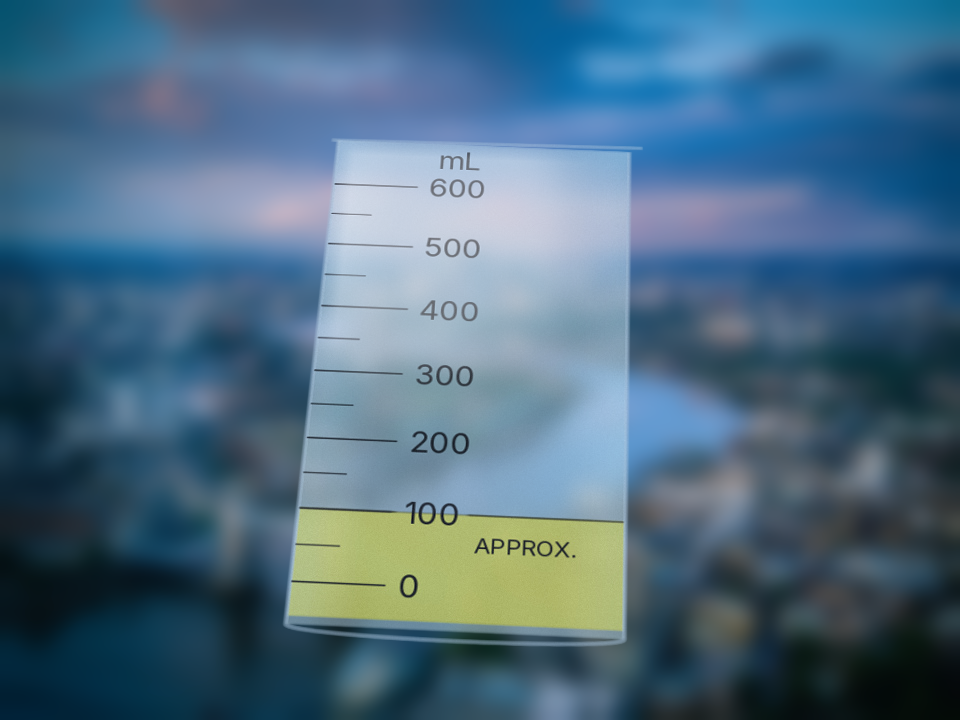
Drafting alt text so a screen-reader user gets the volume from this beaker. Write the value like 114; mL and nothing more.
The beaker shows 100; mL
